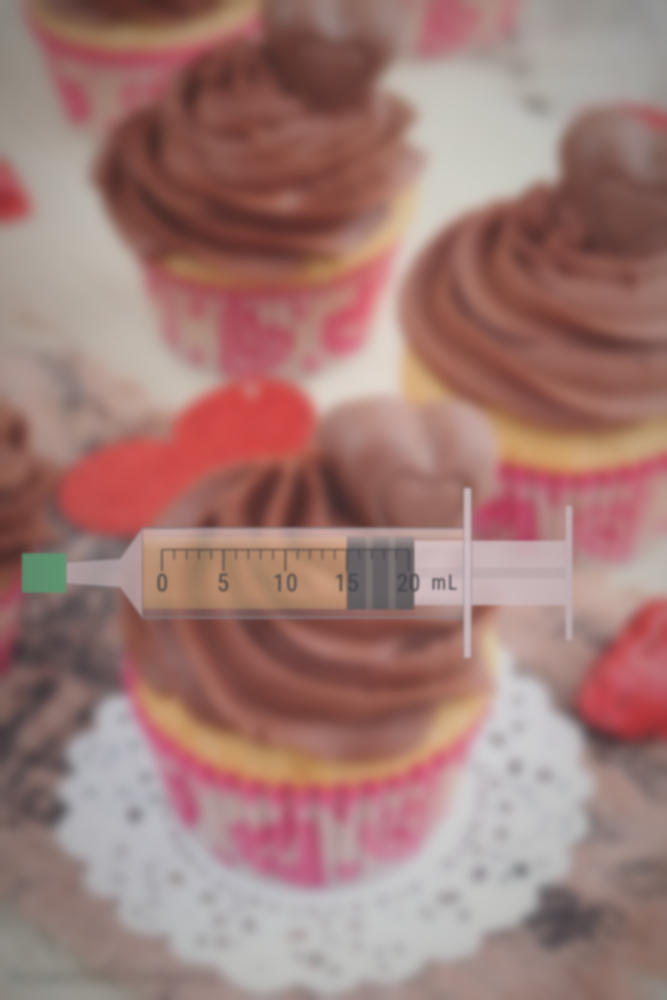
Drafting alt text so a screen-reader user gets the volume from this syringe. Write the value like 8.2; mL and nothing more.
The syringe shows 15; mL
